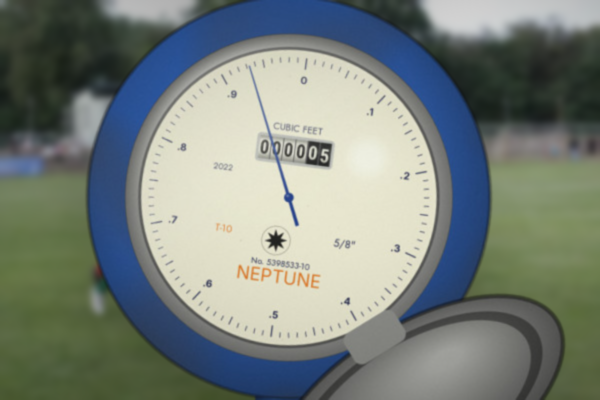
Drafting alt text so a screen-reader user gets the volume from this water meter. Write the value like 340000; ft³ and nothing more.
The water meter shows 4.93; ft³
